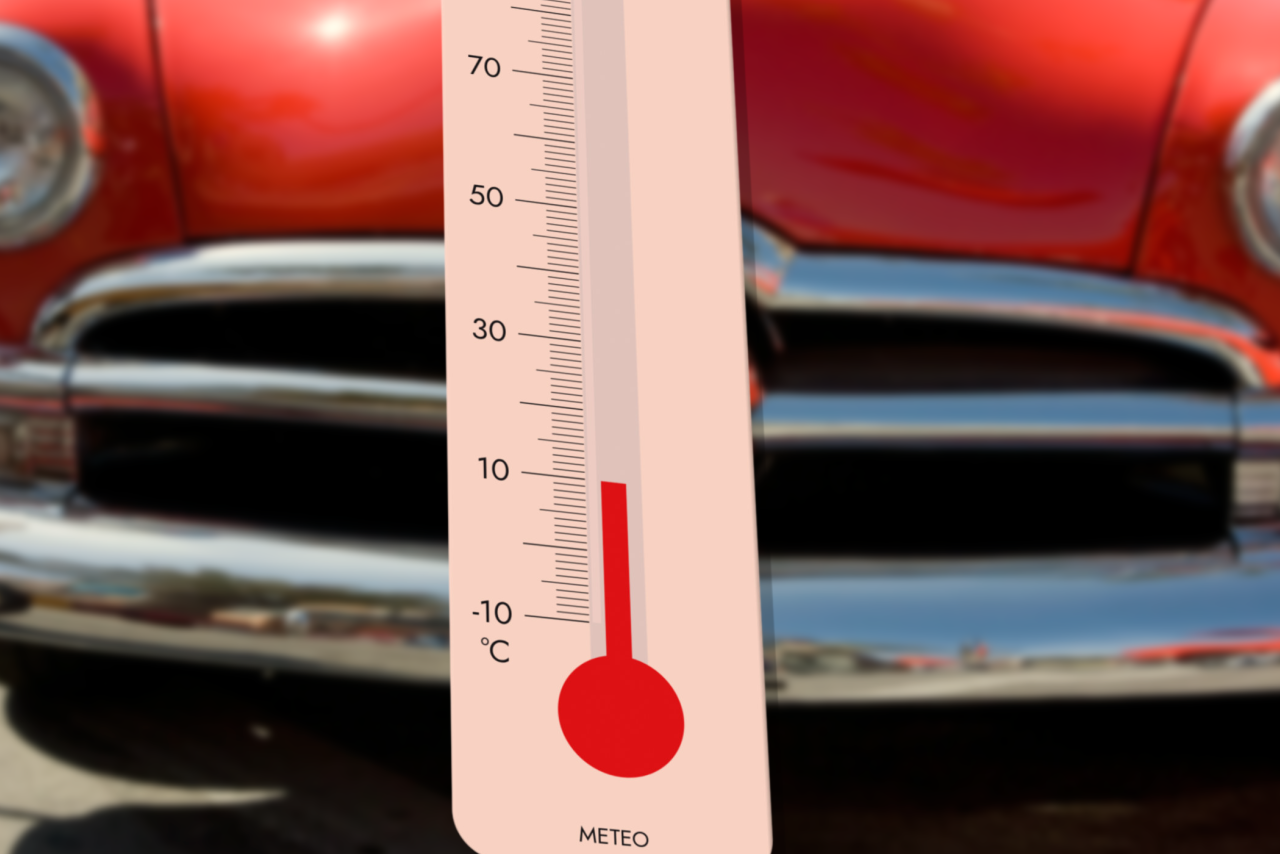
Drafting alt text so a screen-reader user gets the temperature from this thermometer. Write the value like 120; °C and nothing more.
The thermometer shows 10; °C
